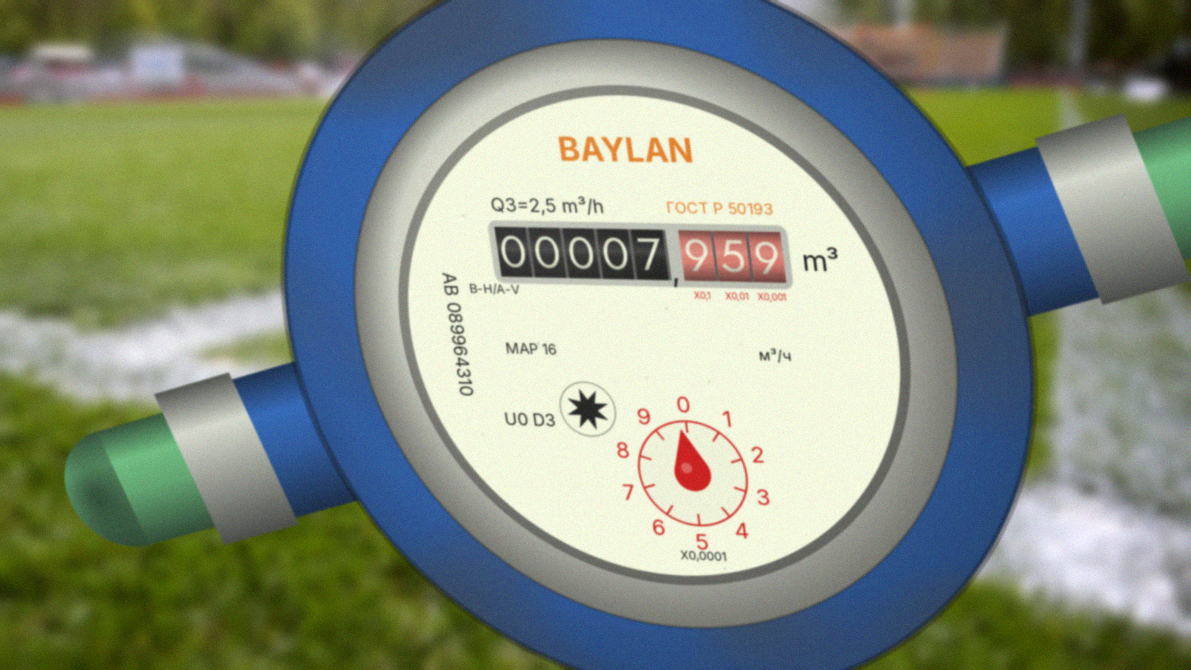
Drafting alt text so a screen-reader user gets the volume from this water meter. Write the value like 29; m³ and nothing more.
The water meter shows 7.9589; m³
